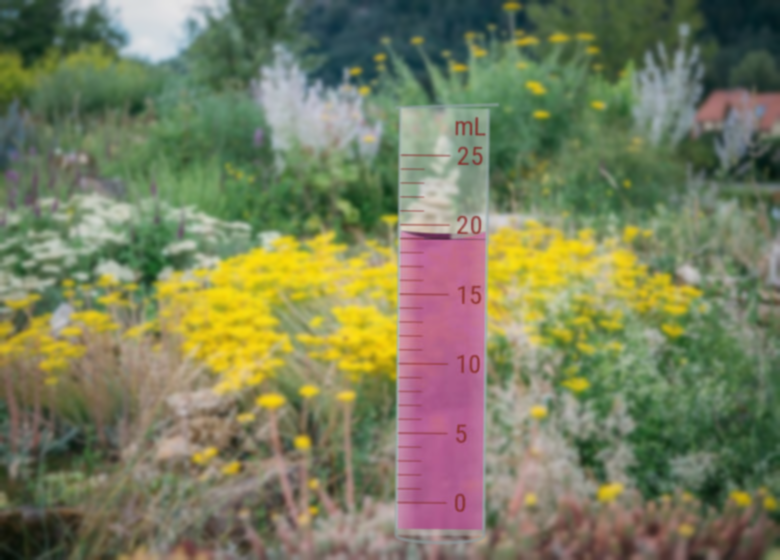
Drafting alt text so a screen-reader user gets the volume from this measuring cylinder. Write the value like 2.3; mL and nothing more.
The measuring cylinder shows 19; mL
